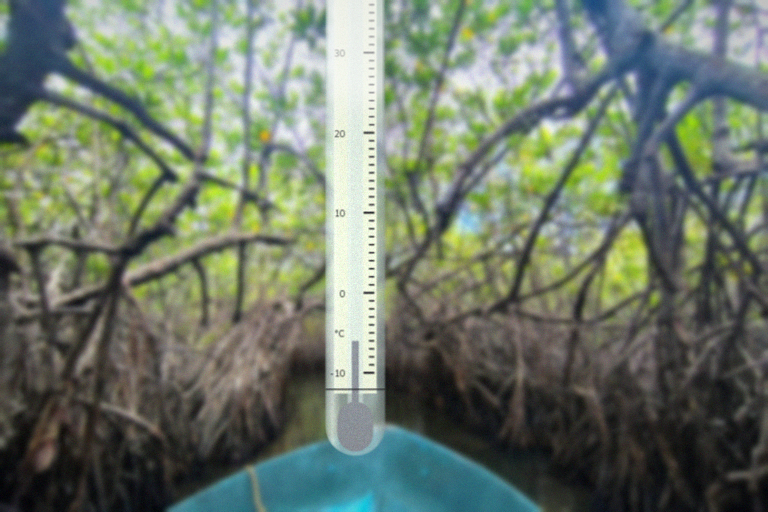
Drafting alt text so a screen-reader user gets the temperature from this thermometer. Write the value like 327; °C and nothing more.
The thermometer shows -6; °C
